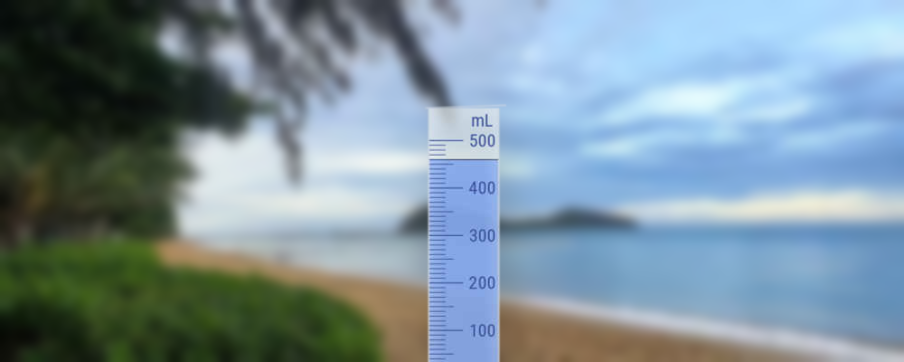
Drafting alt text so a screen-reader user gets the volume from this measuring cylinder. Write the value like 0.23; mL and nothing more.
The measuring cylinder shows 460; mL
